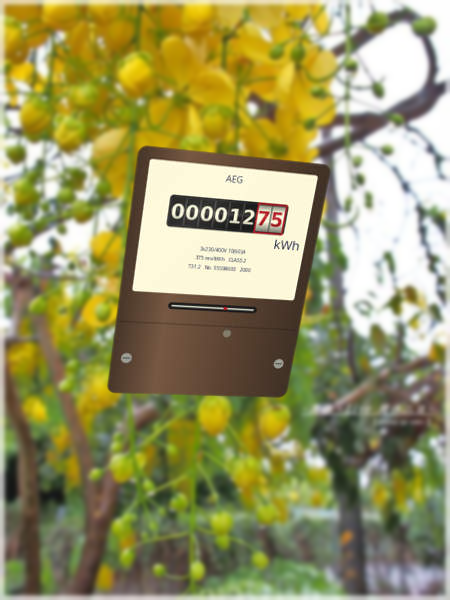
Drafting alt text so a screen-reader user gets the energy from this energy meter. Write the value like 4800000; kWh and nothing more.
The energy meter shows 12.75; kWh
